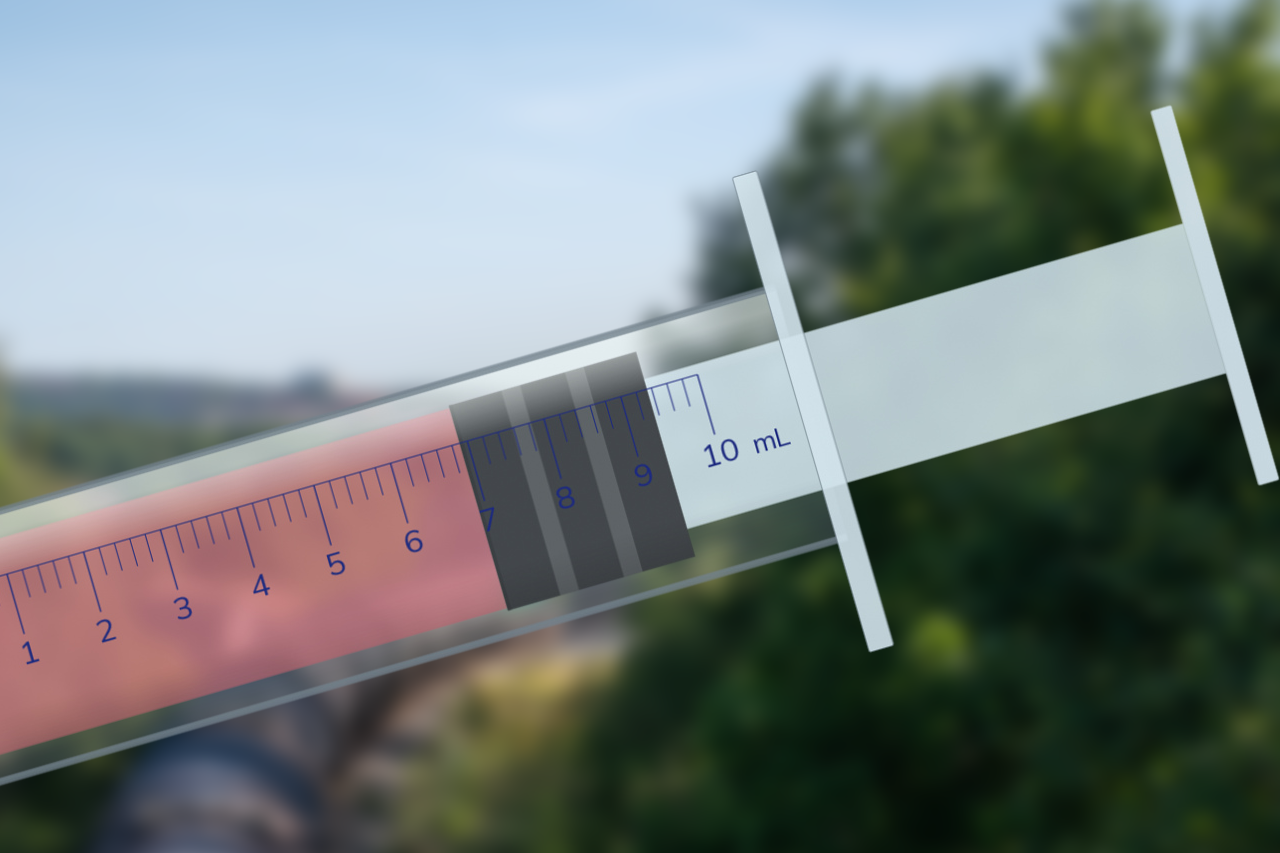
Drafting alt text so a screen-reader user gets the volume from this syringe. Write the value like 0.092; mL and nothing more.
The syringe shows 6.9; mL
